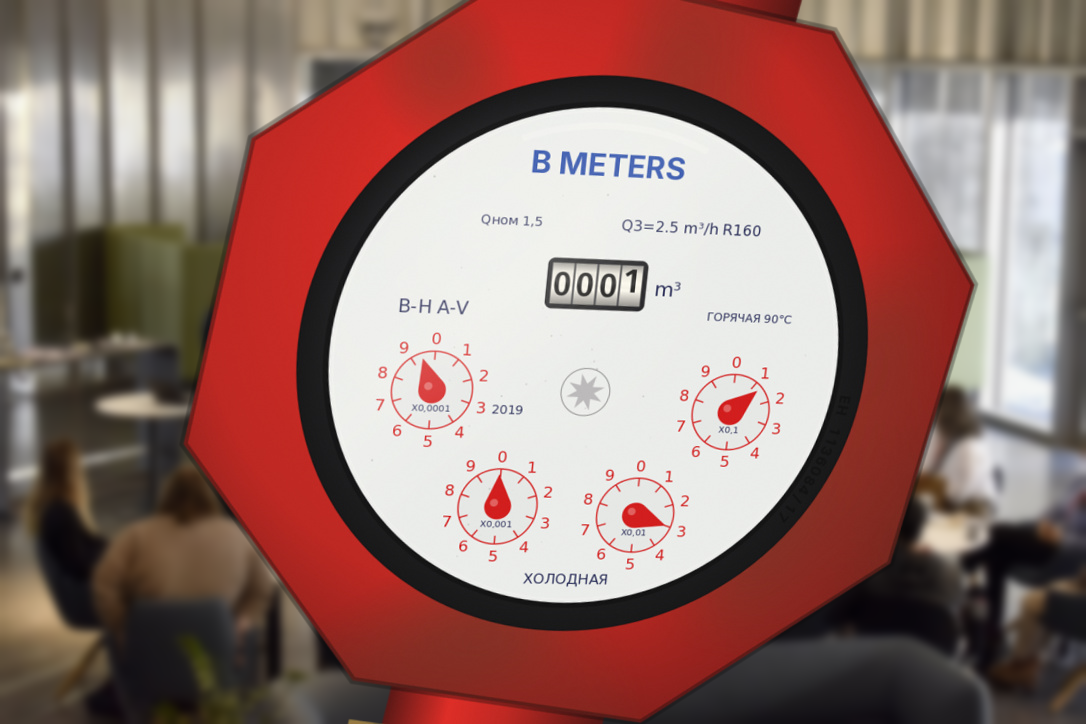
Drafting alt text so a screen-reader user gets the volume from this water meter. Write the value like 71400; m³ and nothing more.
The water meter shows 1.1299; m³
